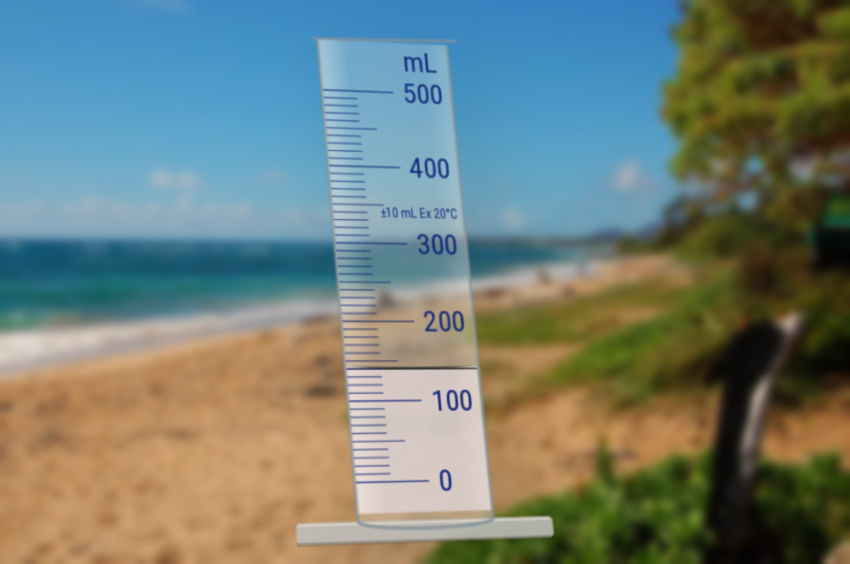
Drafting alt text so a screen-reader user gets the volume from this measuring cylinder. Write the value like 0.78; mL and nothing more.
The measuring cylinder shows 140; mL
